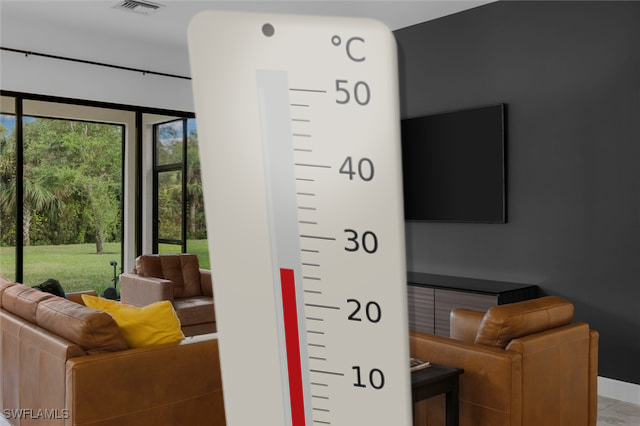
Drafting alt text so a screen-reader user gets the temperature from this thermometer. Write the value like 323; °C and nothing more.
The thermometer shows 25; °C
